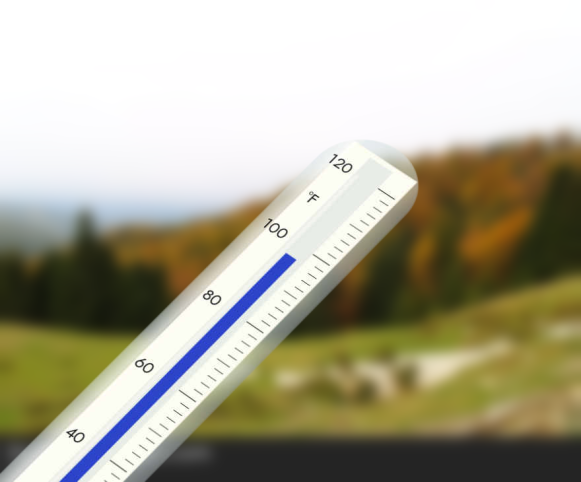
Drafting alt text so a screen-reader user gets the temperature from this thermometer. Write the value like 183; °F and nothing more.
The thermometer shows 97; °F
